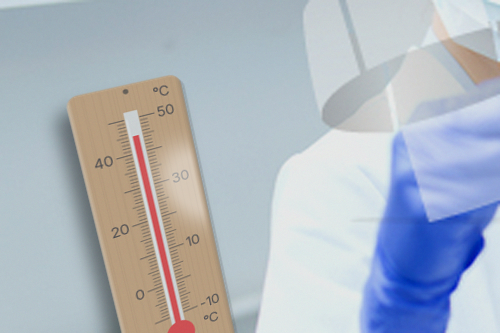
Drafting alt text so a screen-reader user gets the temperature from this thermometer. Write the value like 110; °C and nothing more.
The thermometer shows 45; °C
